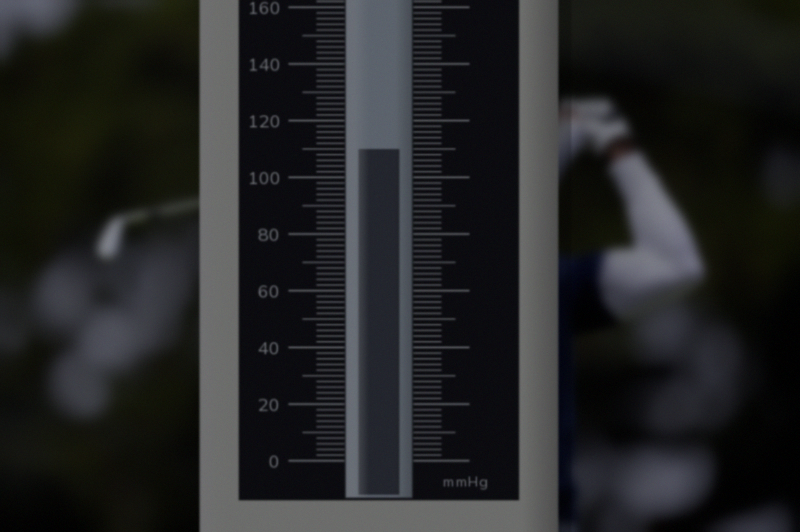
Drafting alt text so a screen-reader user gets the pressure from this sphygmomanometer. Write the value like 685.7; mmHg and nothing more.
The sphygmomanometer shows 110; mmHg
